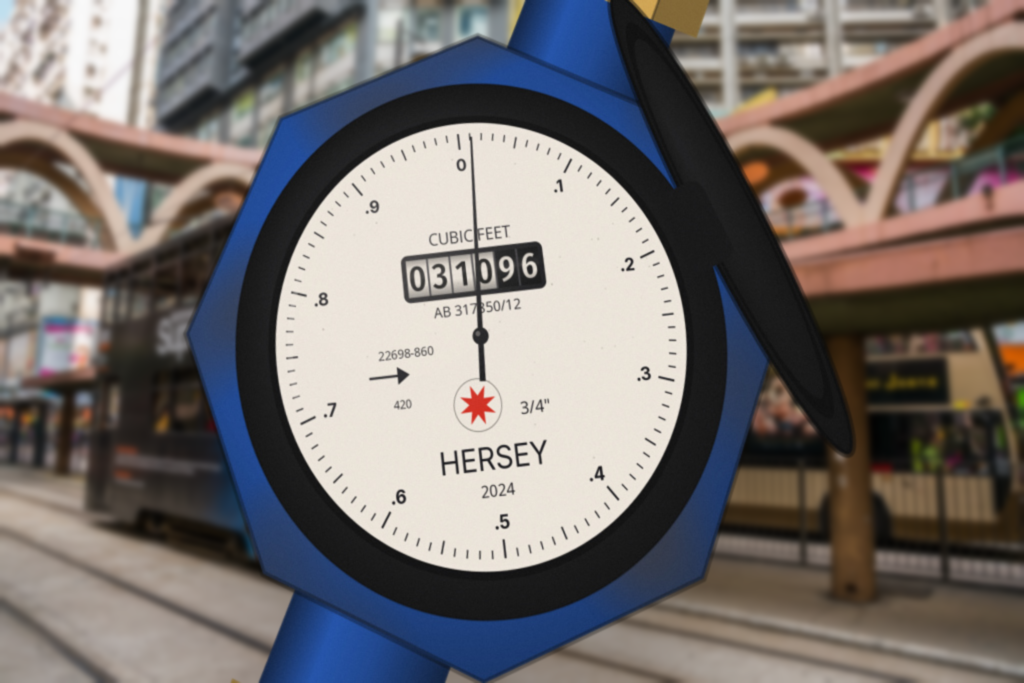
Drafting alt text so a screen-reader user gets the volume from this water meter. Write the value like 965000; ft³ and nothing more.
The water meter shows 31096.01; ft³
